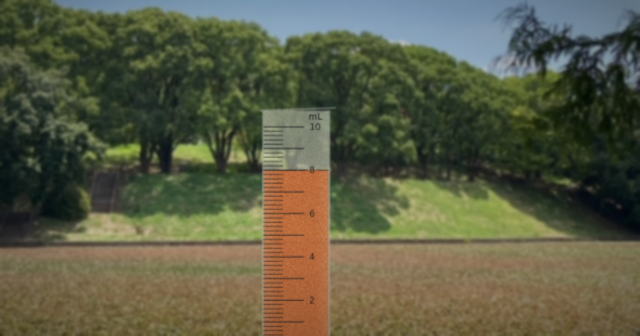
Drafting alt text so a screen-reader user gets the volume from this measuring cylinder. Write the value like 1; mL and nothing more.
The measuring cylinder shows 8; mL
